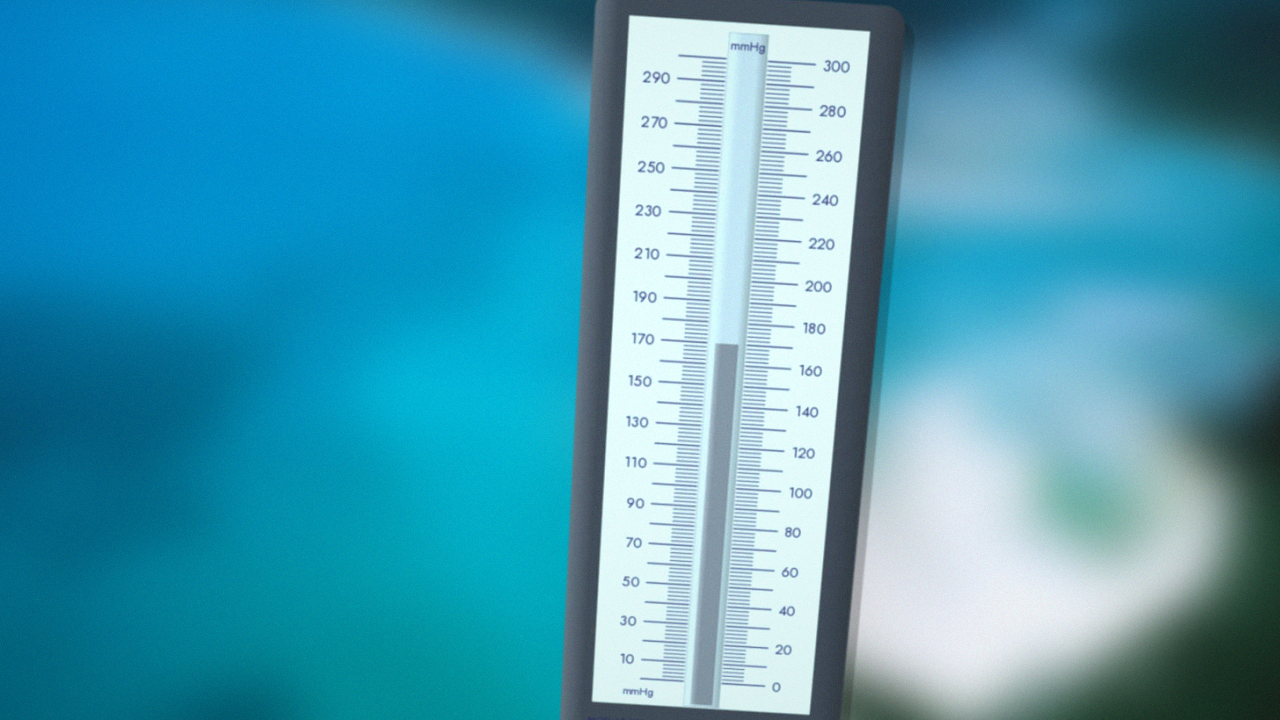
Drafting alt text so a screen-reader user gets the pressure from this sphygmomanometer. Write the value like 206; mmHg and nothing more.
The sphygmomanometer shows 170; mmHg
